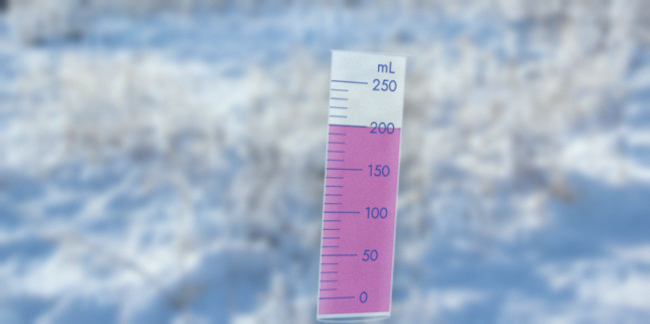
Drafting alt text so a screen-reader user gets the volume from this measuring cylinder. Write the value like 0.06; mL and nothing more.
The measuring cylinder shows 200; mL
